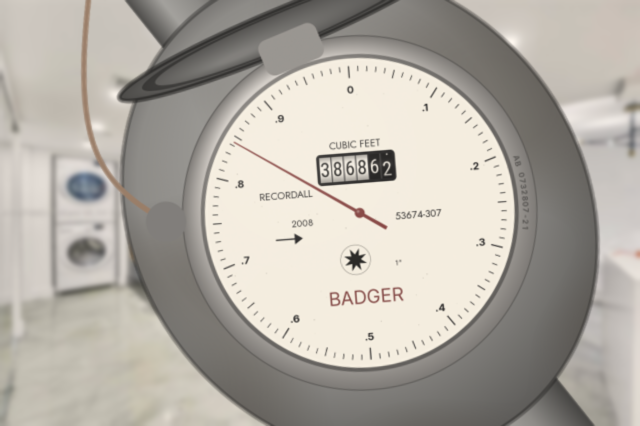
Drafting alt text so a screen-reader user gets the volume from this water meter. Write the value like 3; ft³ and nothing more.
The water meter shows 386861.84; ft³
